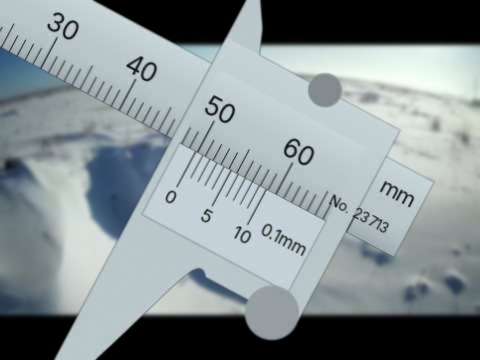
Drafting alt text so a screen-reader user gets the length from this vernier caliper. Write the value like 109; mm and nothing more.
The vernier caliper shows 49.8; mm
